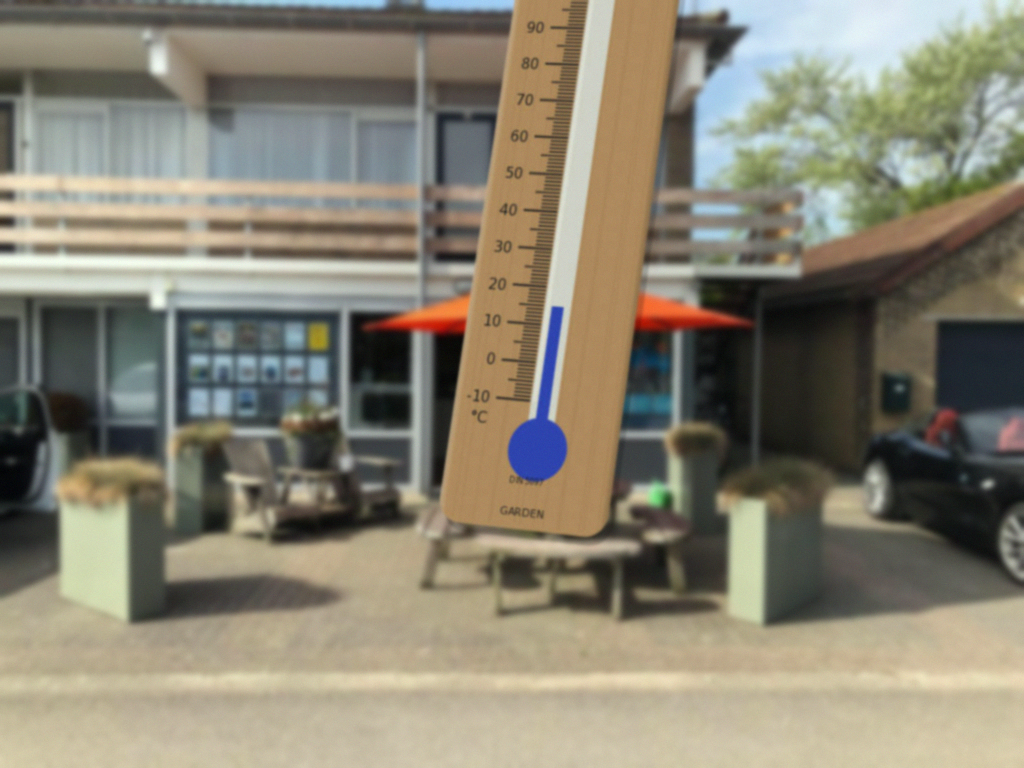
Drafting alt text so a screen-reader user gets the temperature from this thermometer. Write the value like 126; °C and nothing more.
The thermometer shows 15; °C
